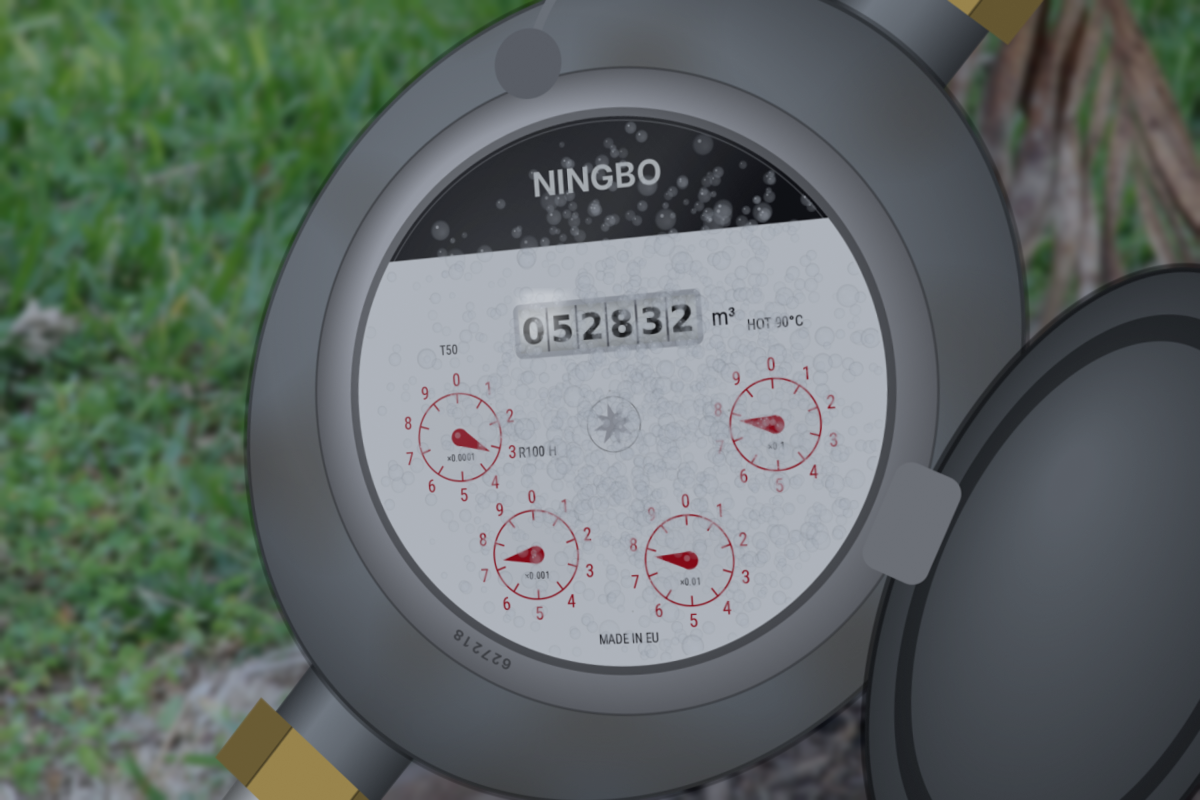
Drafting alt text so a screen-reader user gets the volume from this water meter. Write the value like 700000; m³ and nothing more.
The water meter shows 52832.7773; m³
